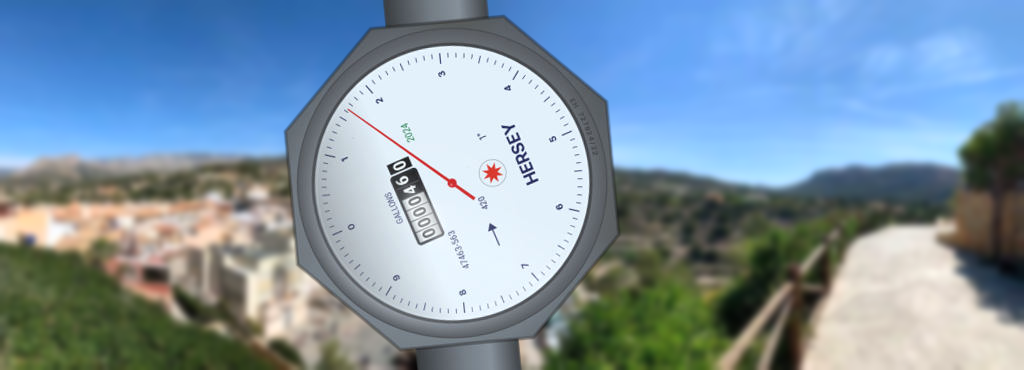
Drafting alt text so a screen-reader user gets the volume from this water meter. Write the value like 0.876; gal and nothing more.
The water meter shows 461.6; gal
